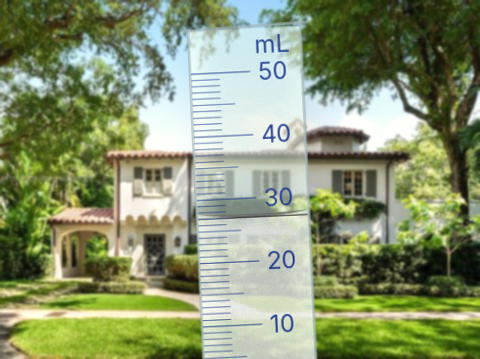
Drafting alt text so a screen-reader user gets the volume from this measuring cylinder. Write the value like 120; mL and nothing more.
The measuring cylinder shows 27; mL
